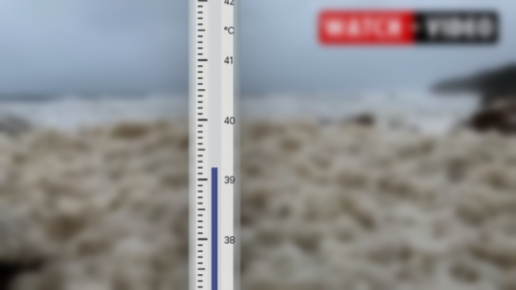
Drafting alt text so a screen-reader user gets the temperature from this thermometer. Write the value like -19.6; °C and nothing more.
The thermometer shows 39.2; °C
